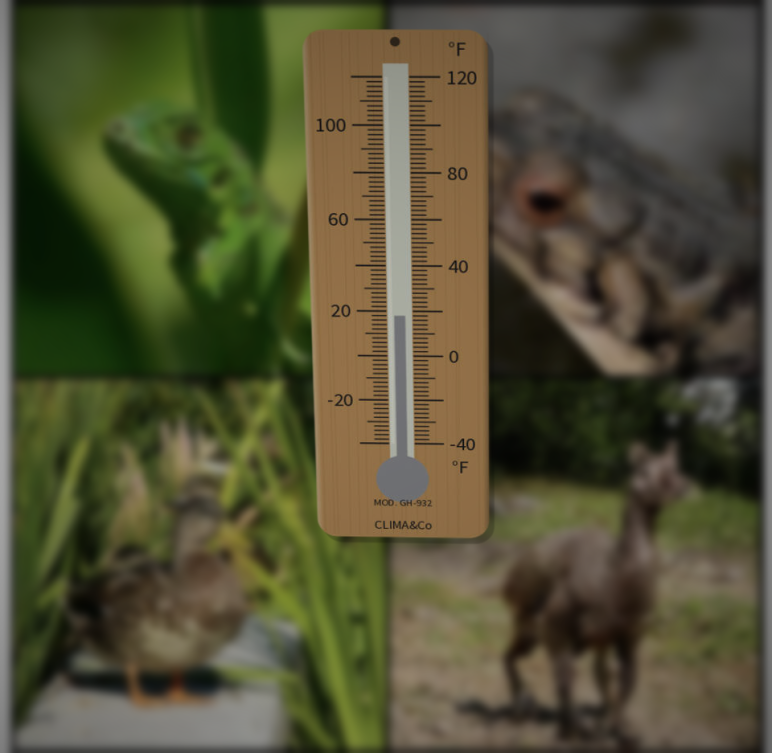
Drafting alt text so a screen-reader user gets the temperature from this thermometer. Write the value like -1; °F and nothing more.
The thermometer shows 18; °F
